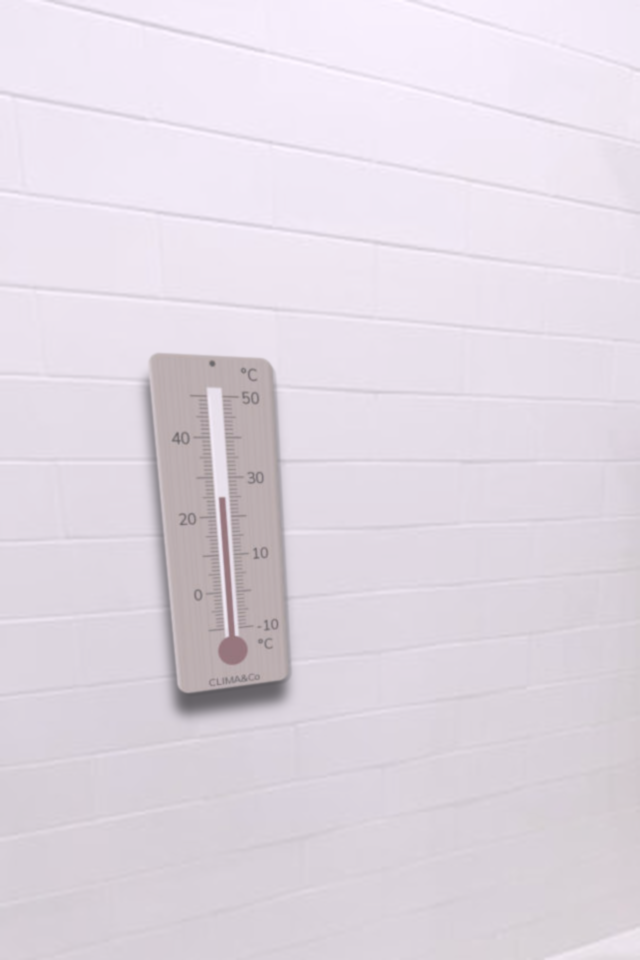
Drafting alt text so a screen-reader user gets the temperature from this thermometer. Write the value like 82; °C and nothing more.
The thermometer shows 25; °C
